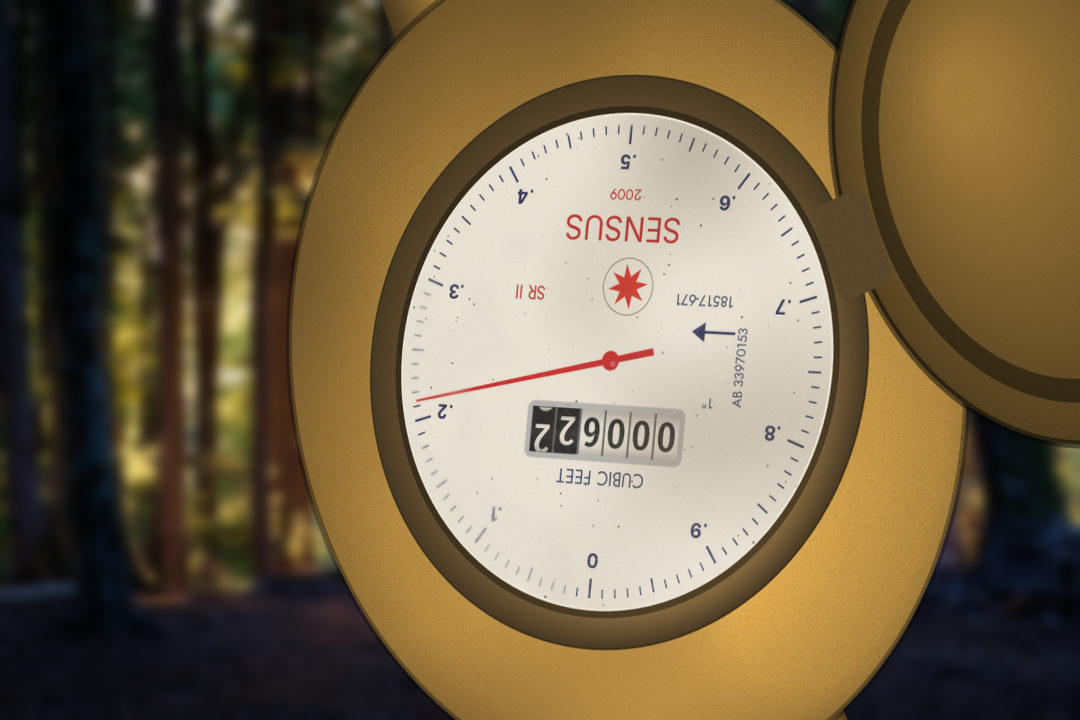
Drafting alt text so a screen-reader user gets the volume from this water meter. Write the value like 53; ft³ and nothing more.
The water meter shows 622.21; ft³
